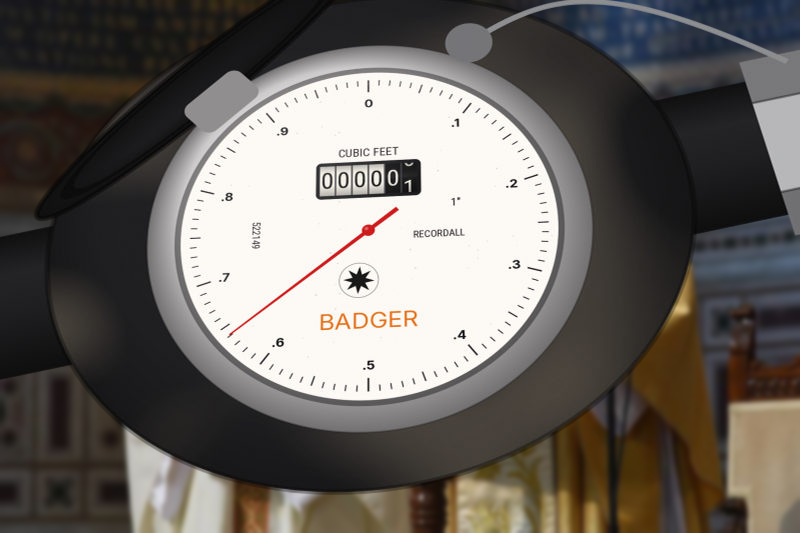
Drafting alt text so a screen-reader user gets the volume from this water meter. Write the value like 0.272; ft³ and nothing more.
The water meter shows 0.64; ft³
